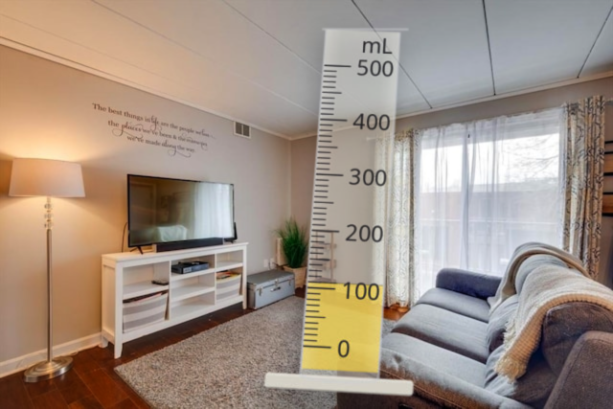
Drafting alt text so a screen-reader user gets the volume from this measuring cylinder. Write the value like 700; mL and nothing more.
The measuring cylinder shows 110; mL
